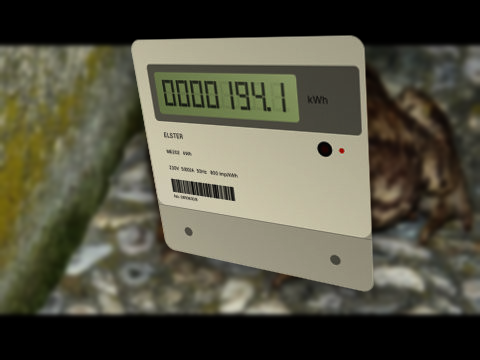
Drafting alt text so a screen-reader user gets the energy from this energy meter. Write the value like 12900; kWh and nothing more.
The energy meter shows 194.1; kWh
